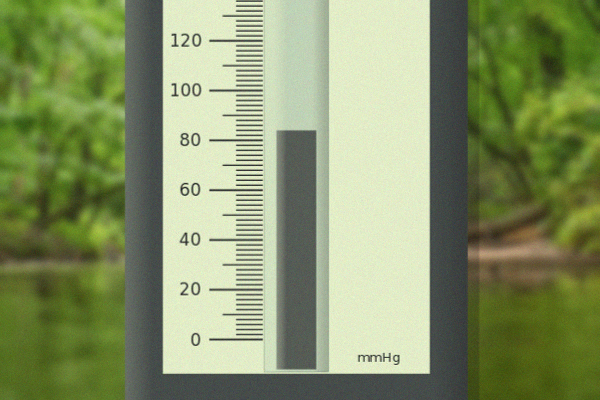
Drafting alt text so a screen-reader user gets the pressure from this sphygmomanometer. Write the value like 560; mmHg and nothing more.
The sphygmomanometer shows 84; mmHg
